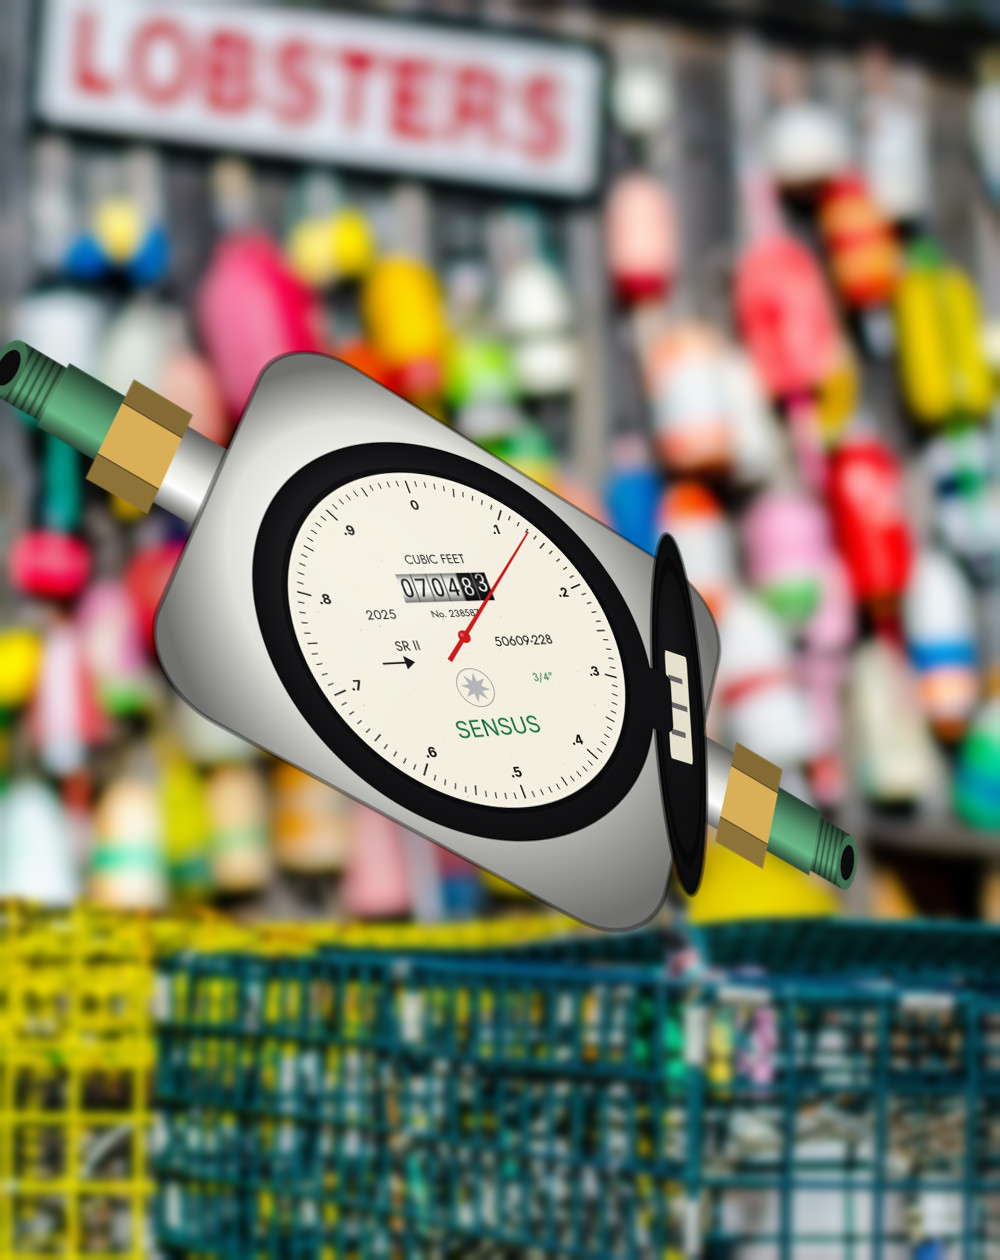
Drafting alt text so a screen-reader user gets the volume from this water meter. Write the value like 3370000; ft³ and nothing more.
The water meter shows 70483.13; ft³
